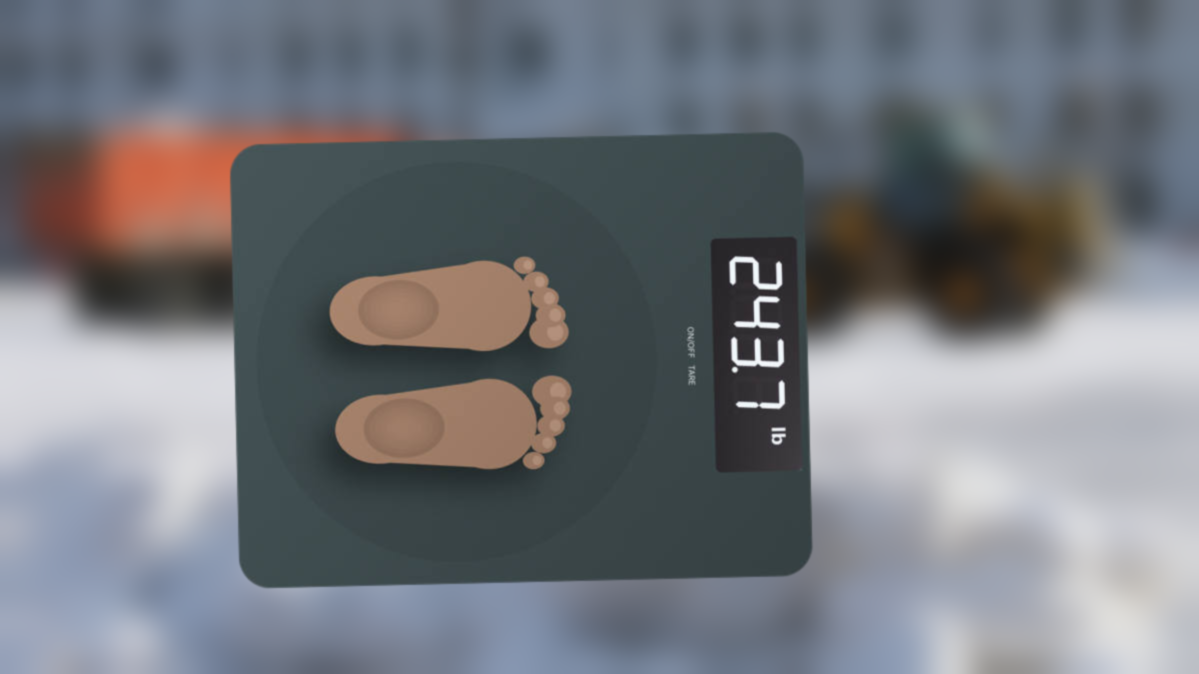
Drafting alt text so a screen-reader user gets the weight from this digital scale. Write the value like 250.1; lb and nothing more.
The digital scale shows 243.7; lb
